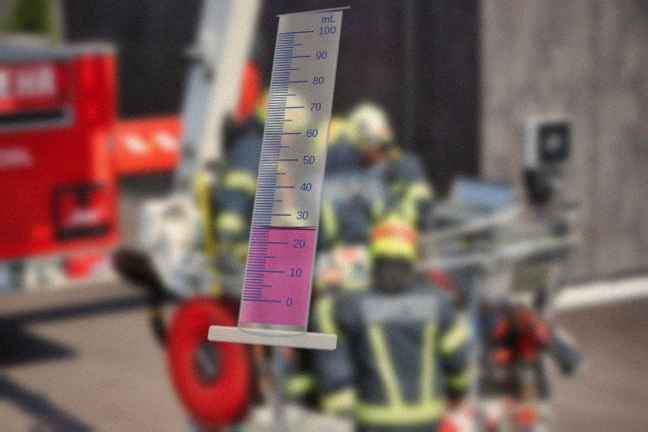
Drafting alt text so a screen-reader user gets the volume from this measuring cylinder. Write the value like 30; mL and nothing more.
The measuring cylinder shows 25; mL
